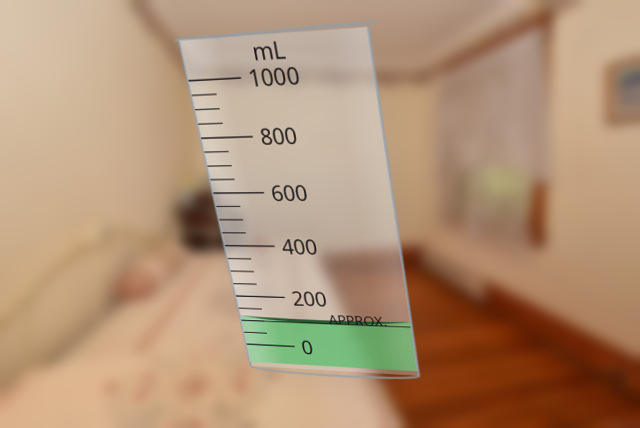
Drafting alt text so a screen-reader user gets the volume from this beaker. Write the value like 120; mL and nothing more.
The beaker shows 100; mL
